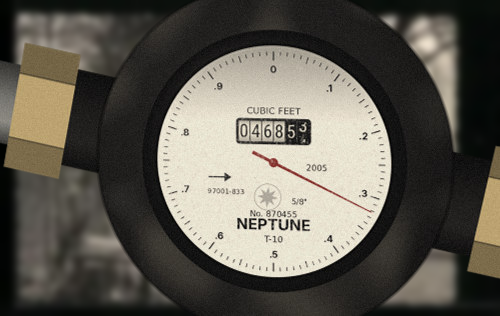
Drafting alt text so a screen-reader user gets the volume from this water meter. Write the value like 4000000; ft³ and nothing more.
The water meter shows 46853.32; ft³
